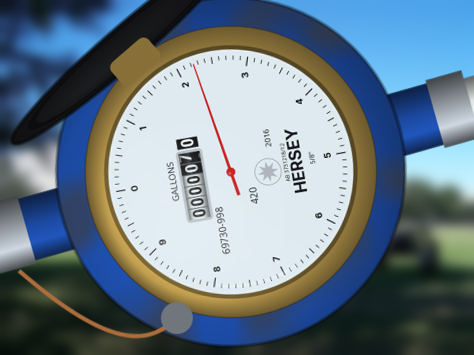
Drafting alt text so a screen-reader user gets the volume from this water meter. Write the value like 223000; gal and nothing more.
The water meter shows 72.2; gal
